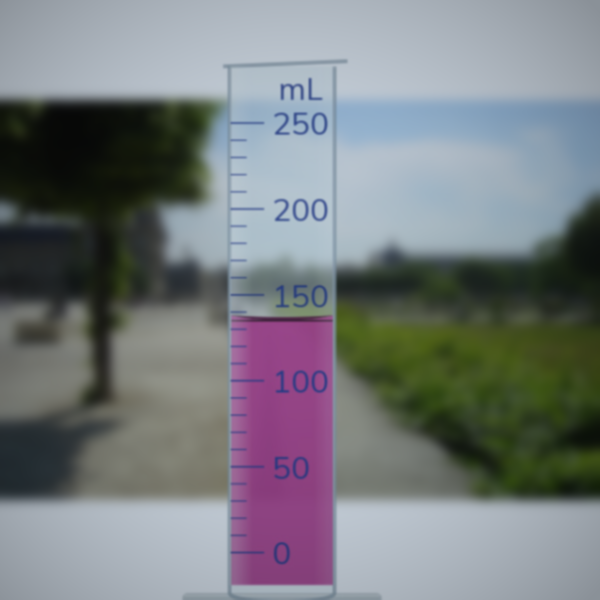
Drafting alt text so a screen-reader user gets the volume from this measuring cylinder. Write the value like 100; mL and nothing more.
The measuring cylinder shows 135; mL
